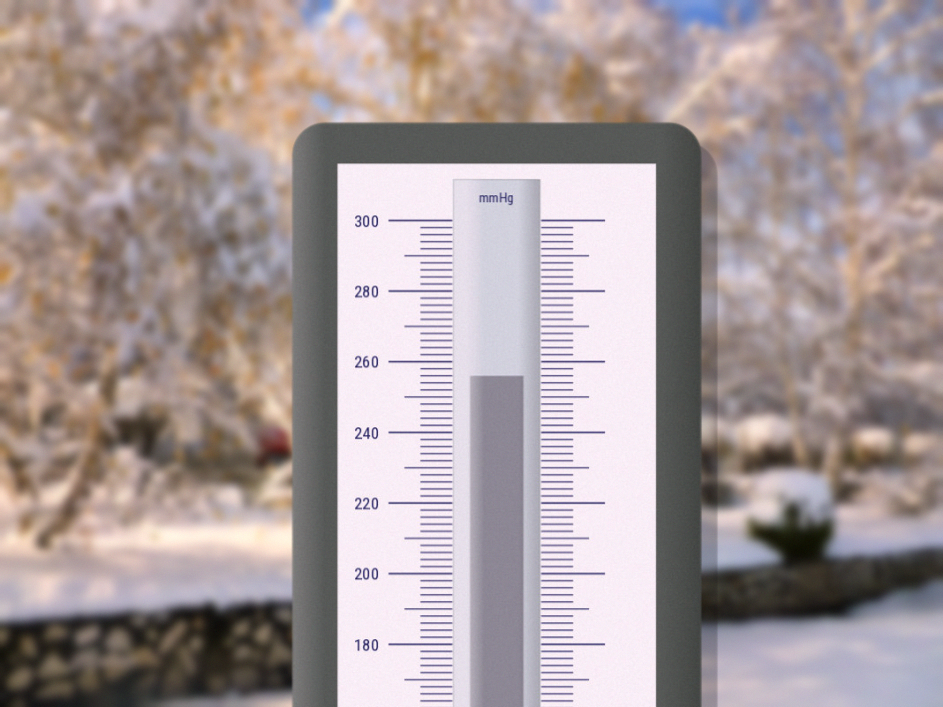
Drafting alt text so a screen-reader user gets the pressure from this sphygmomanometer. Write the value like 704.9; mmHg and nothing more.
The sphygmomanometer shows 256; mmHg
